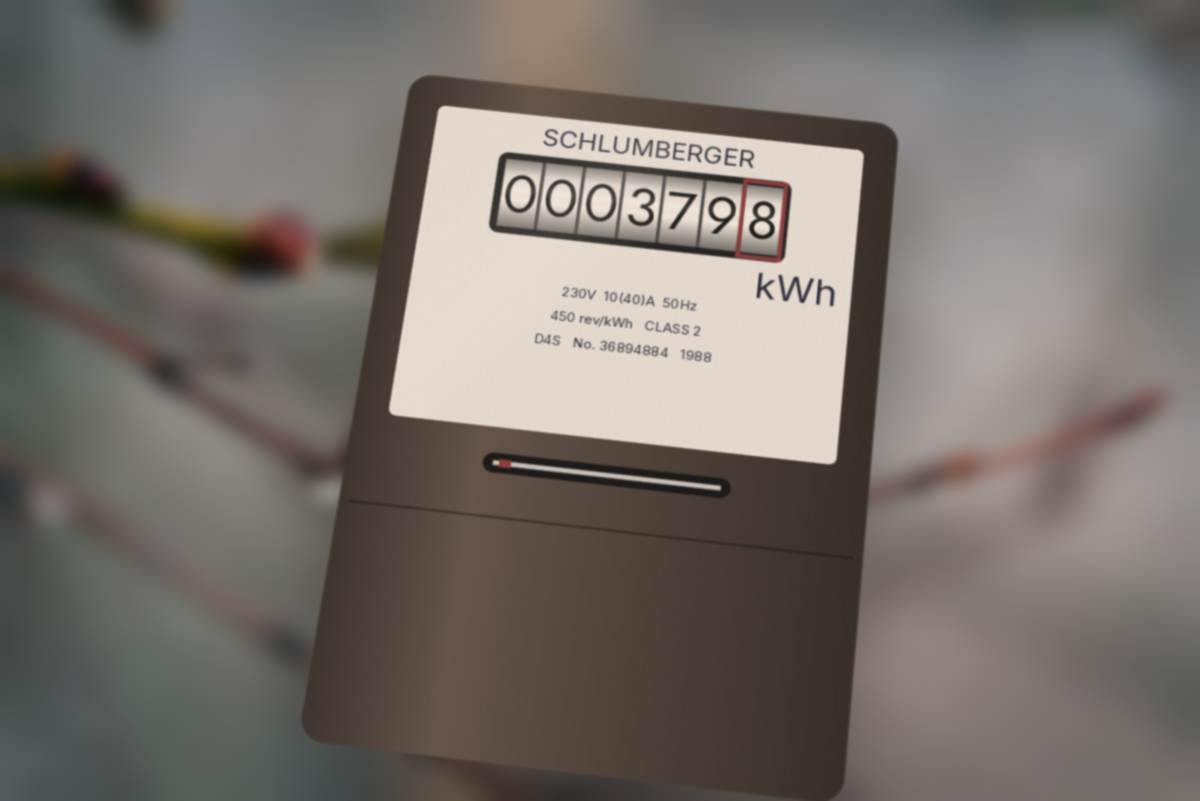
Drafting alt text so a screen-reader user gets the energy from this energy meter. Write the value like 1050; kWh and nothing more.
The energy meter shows 379.8; kWh
